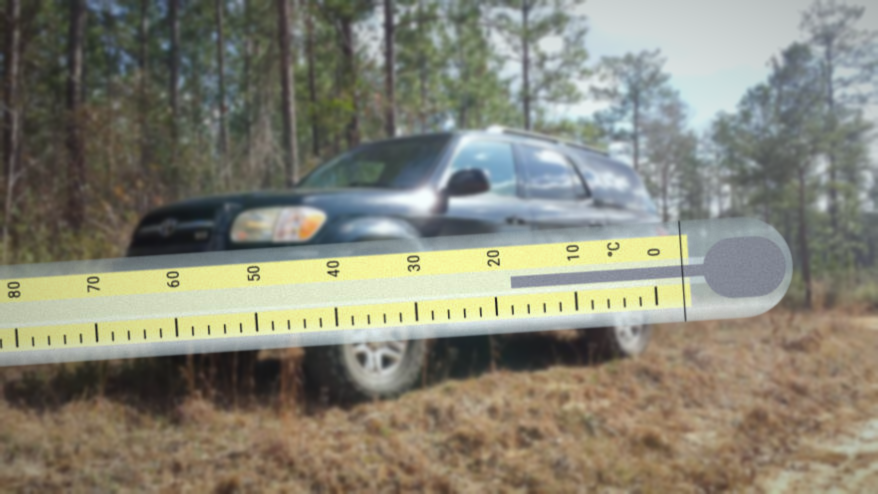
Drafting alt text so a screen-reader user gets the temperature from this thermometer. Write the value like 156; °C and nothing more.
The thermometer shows 18; °C
